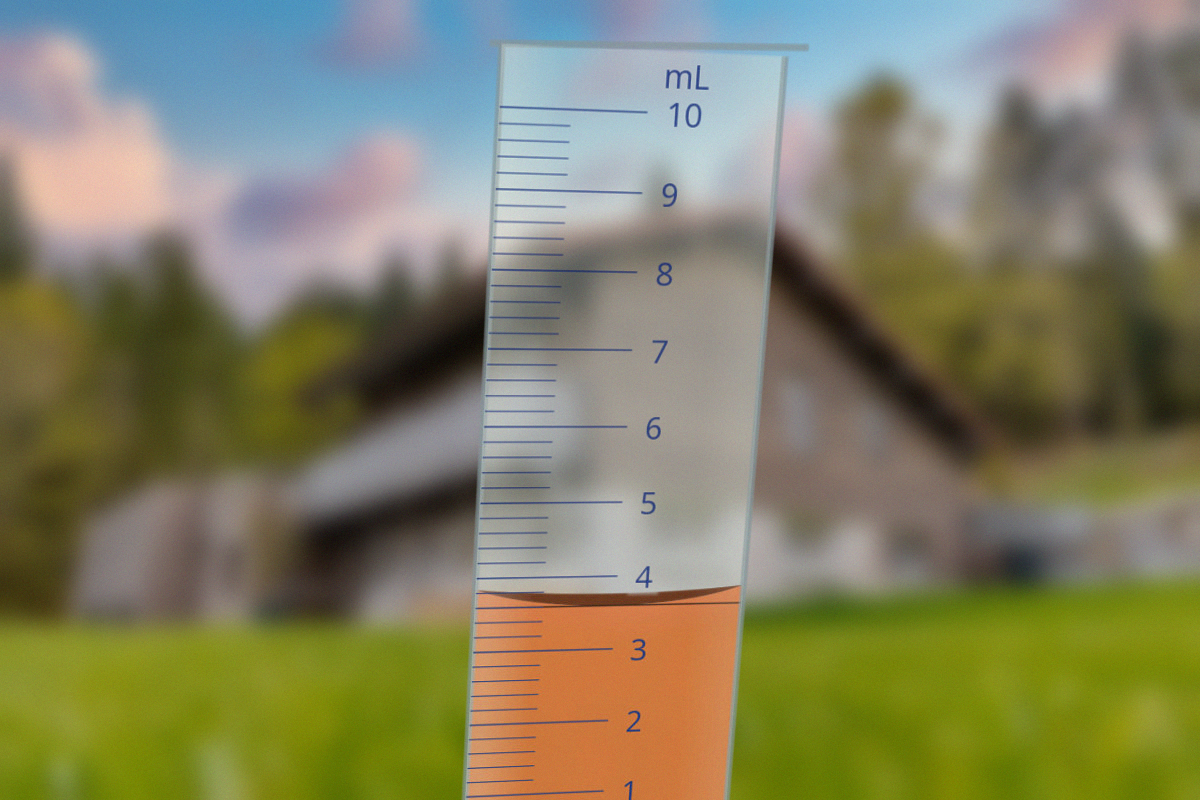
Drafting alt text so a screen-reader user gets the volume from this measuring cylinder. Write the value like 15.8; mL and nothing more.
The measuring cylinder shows 3.6; mL
